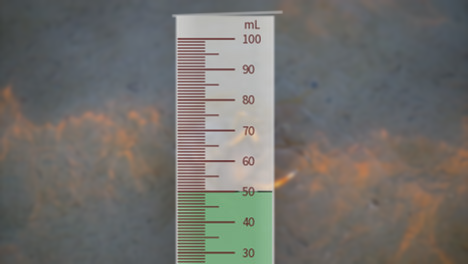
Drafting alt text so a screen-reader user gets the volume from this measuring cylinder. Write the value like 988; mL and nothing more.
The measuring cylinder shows 50; mL
